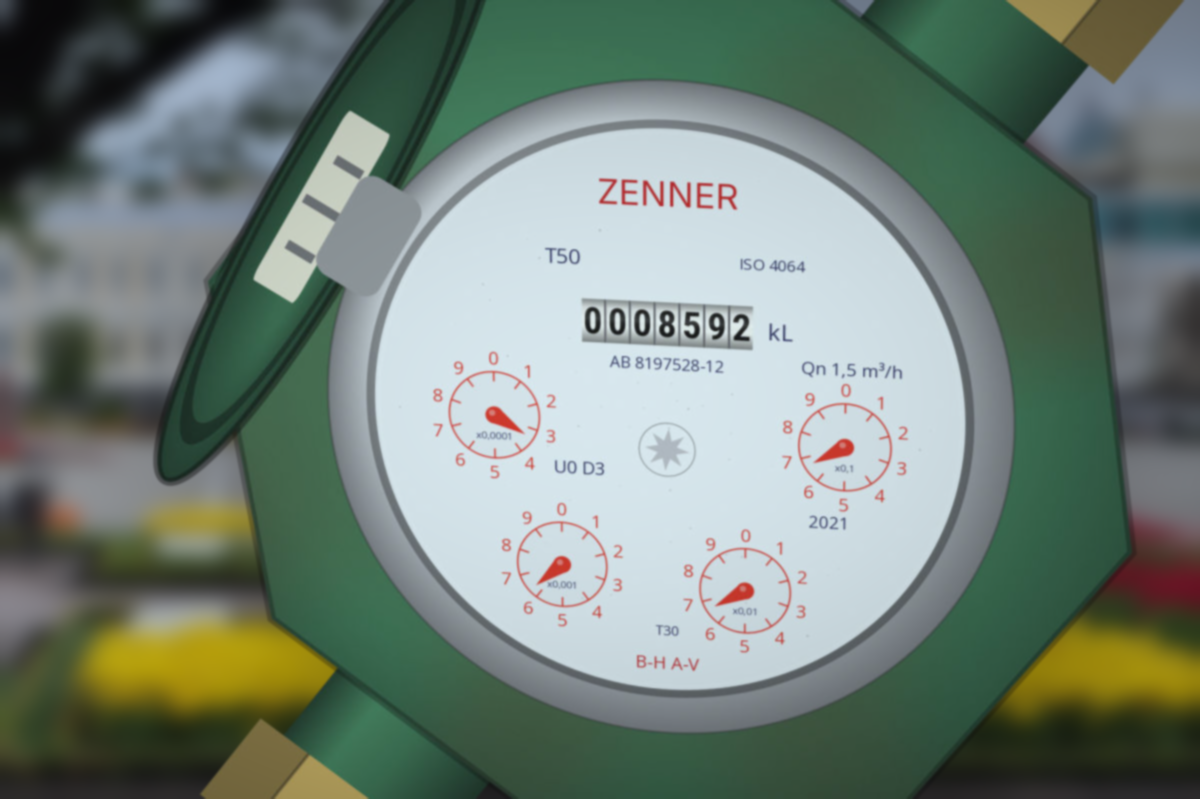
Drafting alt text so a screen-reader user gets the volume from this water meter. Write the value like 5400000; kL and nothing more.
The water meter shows 8592.6663; kL
